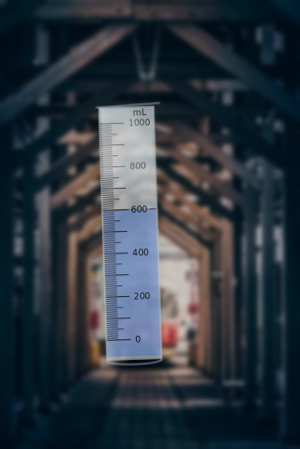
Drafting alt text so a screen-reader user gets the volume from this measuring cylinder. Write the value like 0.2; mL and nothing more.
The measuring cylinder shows 600; mL
